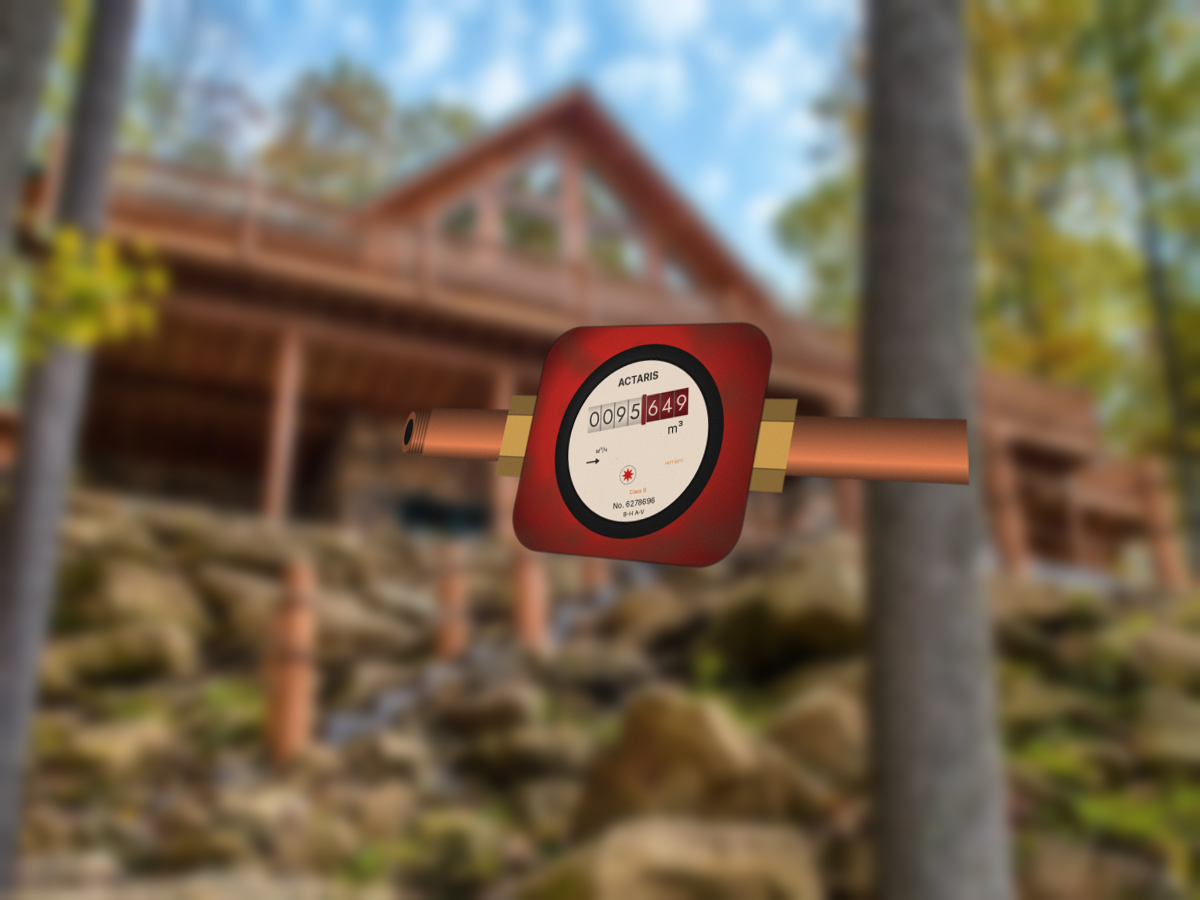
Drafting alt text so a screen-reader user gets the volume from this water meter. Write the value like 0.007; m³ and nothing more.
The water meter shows 95.649; m³
